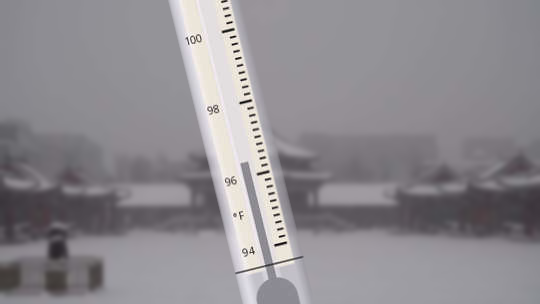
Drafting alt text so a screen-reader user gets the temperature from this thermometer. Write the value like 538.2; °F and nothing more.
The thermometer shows 96.4; °F
